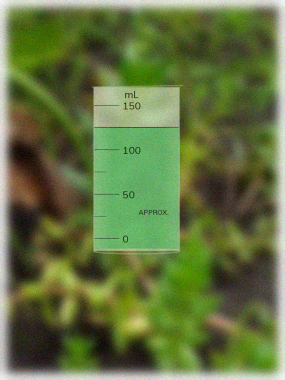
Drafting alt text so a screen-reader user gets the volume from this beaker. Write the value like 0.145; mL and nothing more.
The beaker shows 125; mL
